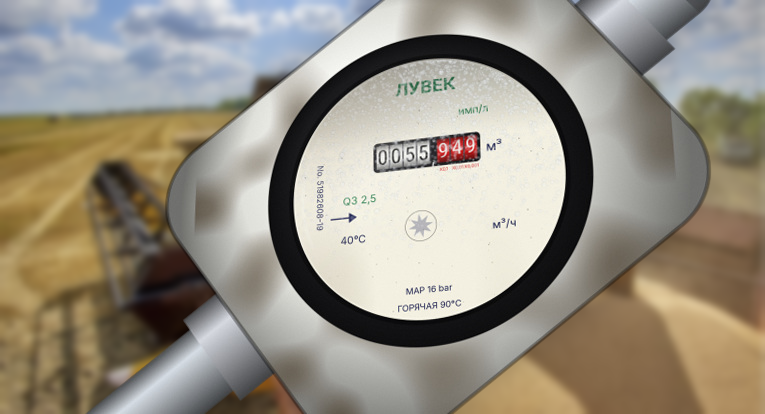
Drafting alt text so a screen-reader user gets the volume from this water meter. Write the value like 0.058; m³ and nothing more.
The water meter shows 55.949; m³
